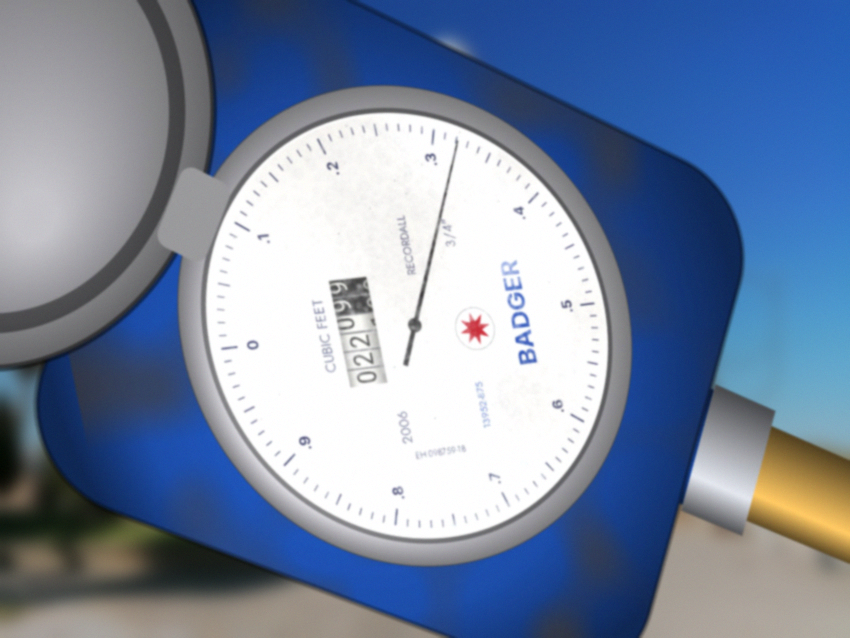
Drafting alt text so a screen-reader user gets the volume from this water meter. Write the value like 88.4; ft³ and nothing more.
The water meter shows 22099.32; ft³
